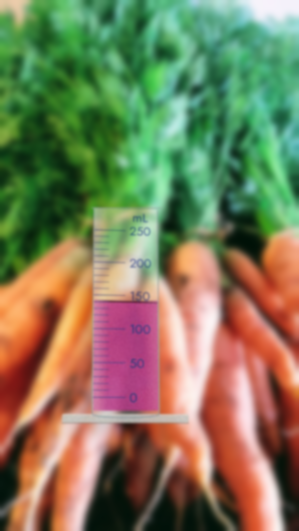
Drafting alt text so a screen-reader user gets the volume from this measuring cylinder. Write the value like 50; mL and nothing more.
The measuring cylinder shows 140; mL
